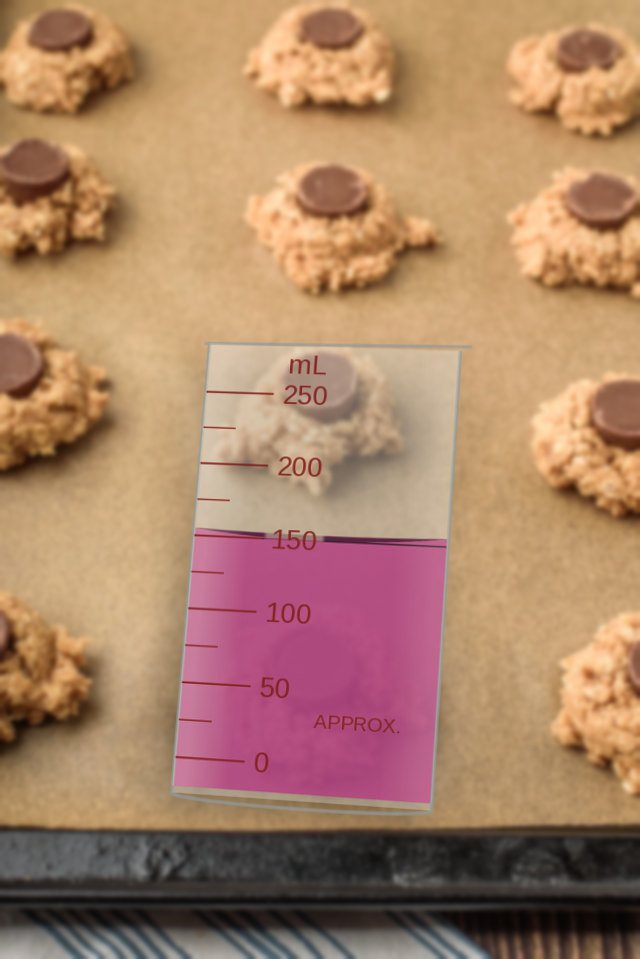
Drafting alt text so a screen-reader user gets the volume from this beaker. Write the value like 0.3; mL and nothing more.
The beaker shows 150; mL
